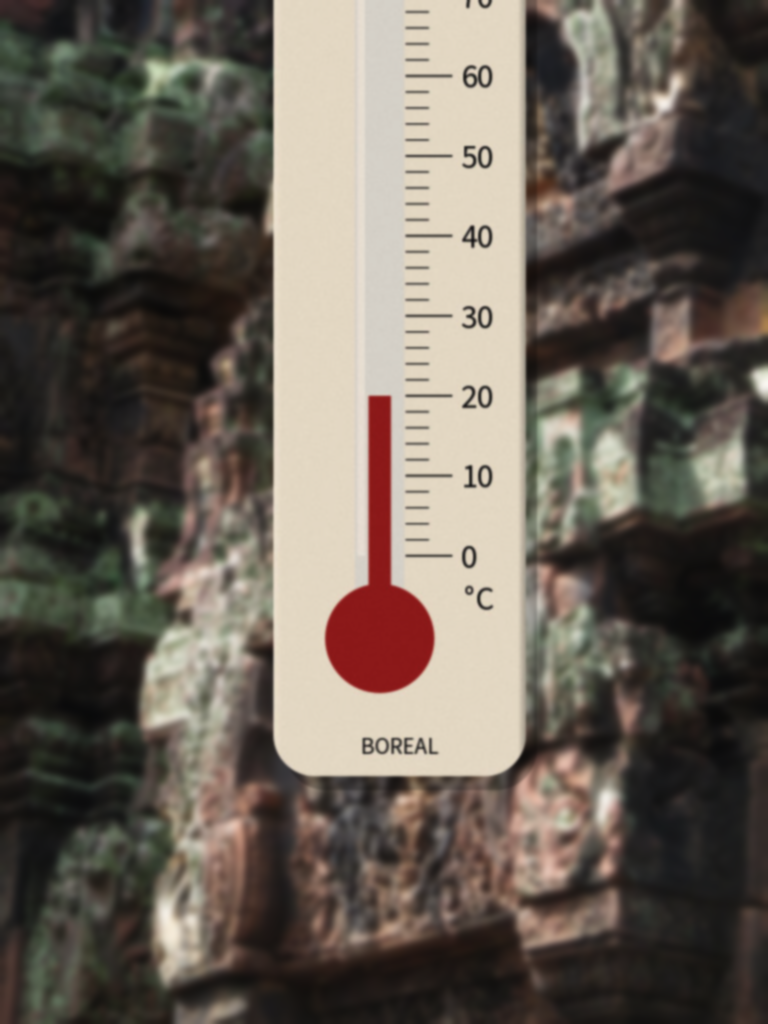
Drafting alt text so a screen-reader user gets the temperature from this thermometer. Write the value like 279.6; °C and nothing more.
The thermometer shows 20; °C
